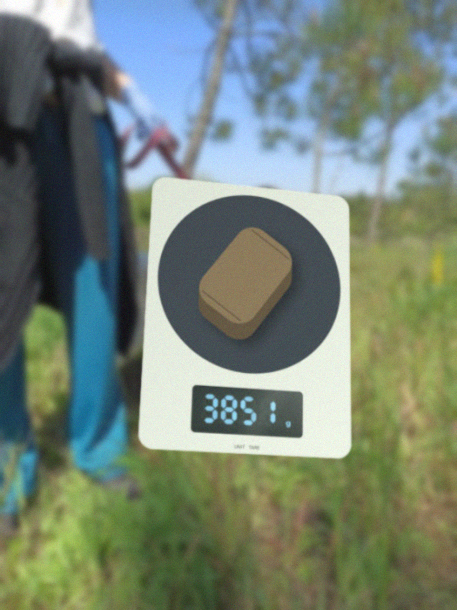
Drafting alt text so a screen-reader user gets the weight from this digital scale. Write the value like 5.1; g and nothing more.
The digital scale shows 3851; g
